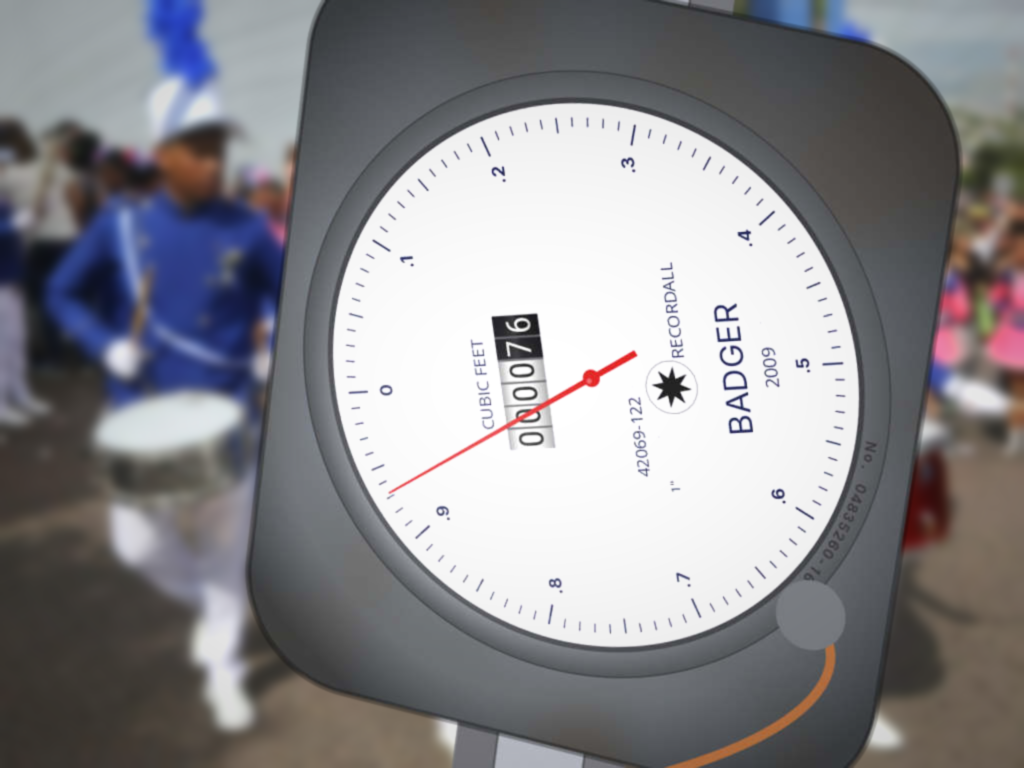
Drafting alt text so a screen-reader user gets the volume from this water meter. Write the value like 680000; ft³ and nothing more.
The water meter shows 75.93; ft³
